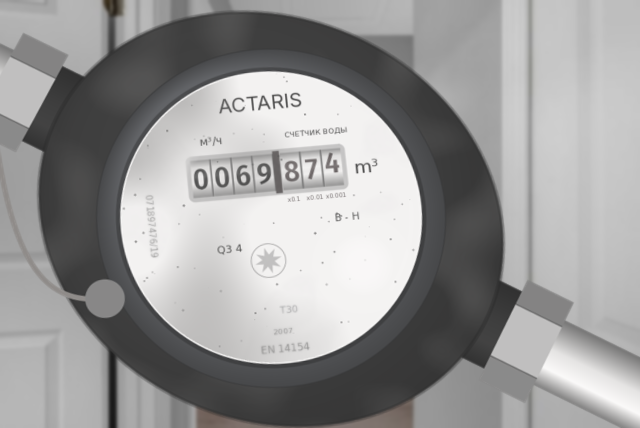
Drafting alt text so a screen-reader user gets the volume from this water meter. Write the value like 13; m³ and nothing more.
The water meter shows 69.874; m³
